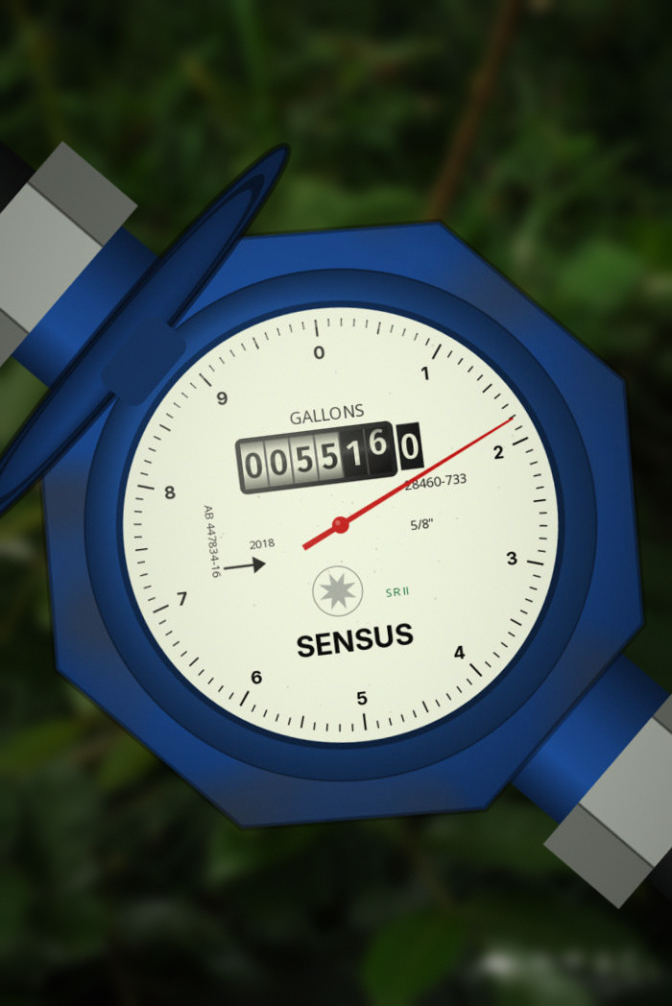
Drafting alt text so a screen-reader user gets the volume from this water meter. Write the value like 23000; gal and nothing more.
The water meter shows 55161.8; gal
